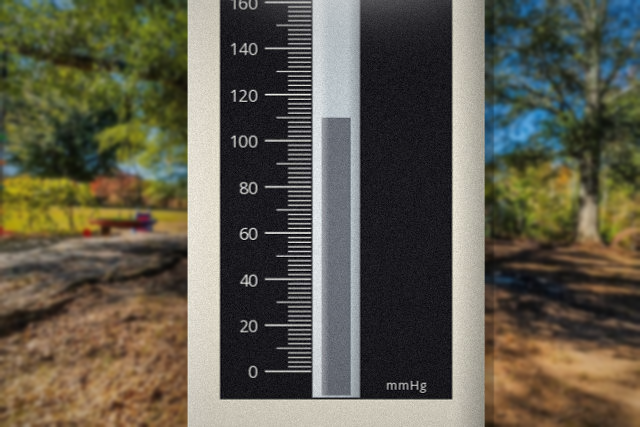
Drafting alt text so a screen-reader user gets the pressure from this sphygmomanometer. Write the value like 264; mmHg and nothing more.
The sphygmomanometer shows 110; mmHg
